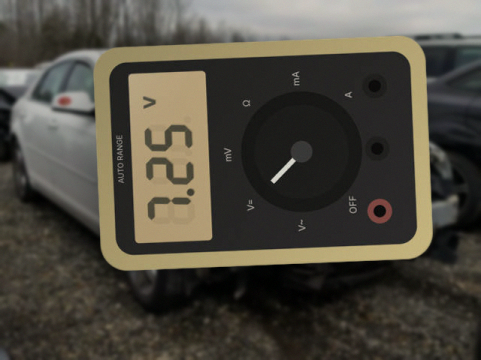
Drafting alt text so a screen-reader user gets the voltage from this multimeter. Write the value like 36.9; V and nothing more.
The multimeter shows 7.25; V
